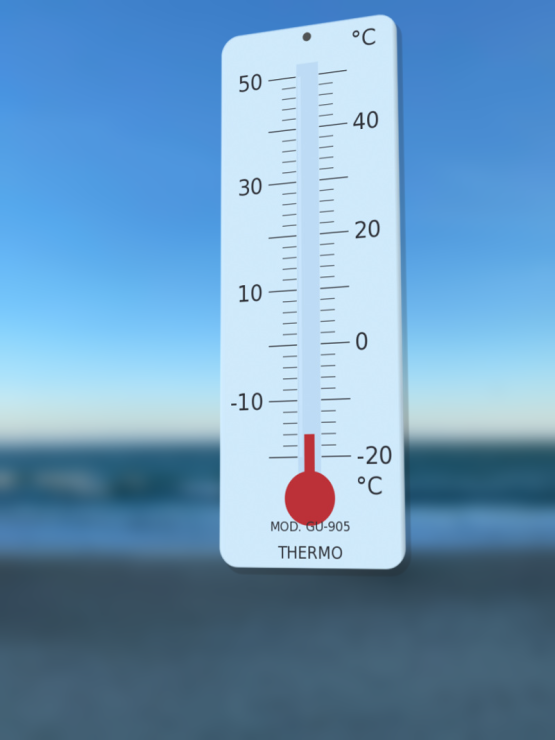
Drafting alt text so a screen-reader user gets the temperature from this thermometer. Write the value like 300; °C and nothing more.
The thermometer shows -16; °C
